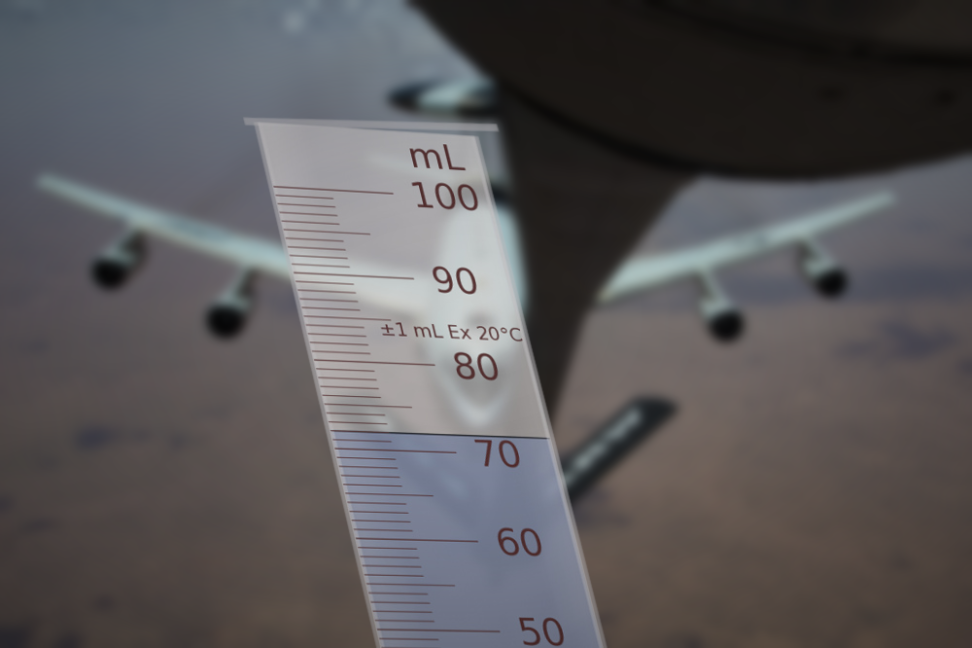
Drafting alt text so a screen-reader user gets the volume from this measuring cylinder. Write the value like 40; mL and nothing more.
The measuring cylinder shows 72; mL
